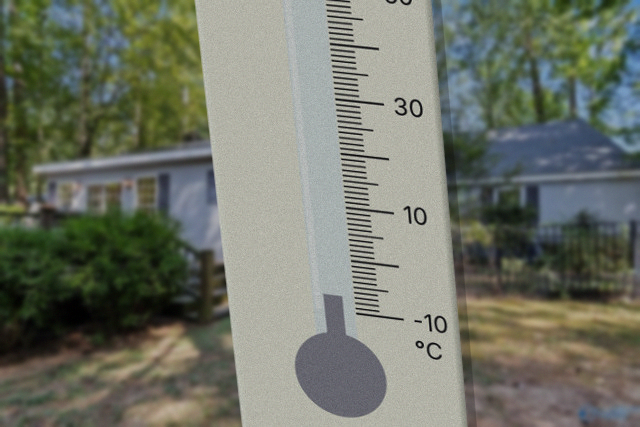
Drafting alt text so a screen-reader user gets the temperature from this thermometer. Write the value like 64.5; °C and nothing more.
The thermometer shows -7; °C
